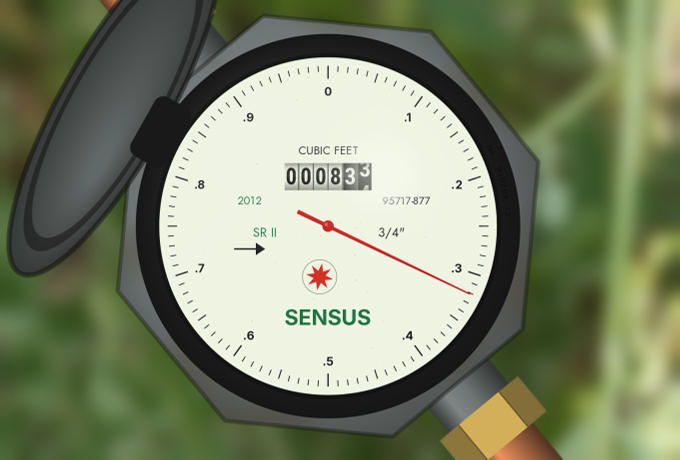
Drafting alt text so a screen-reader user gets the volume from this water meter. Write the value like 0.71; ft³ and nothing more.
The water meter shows 833.32; ft³
